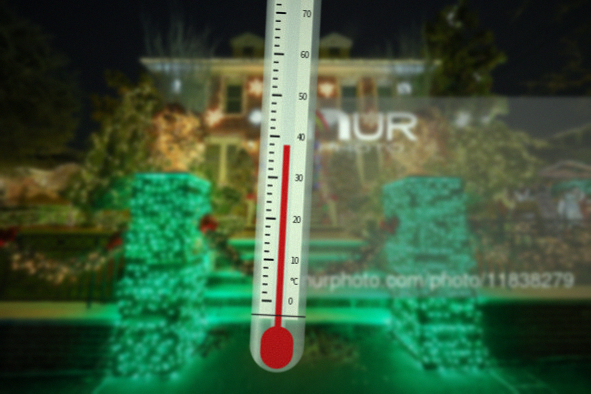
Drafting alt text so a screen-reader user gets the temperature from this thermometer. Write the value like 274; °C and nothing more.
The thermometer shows 38; °C
